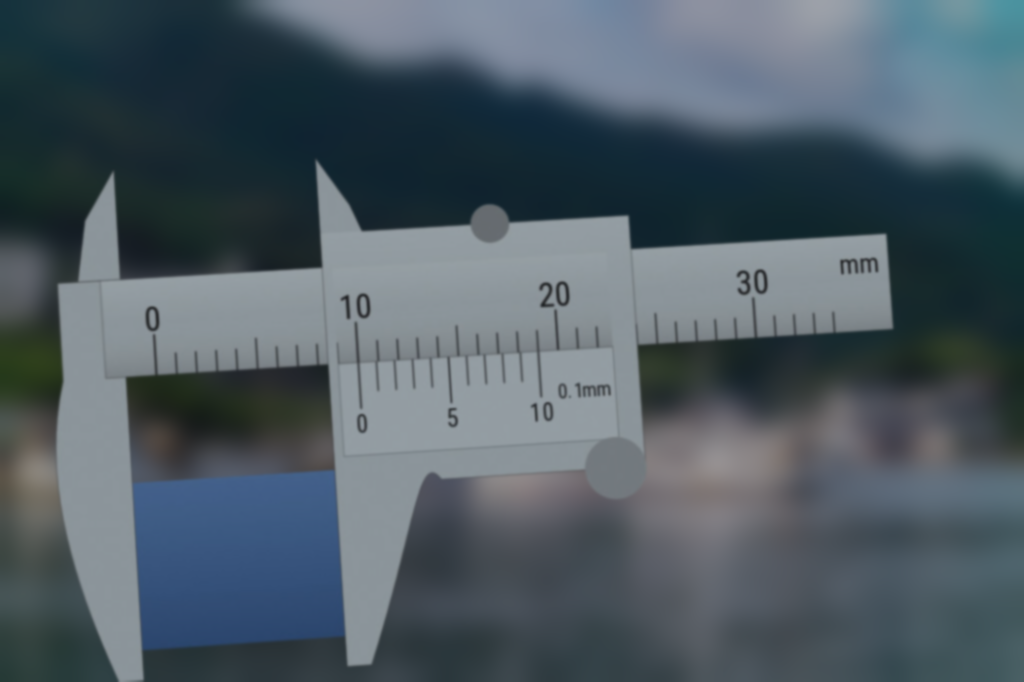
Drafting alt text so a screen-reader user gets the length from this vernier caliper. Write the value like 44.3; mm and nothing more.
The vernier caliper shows 10.0; mm
